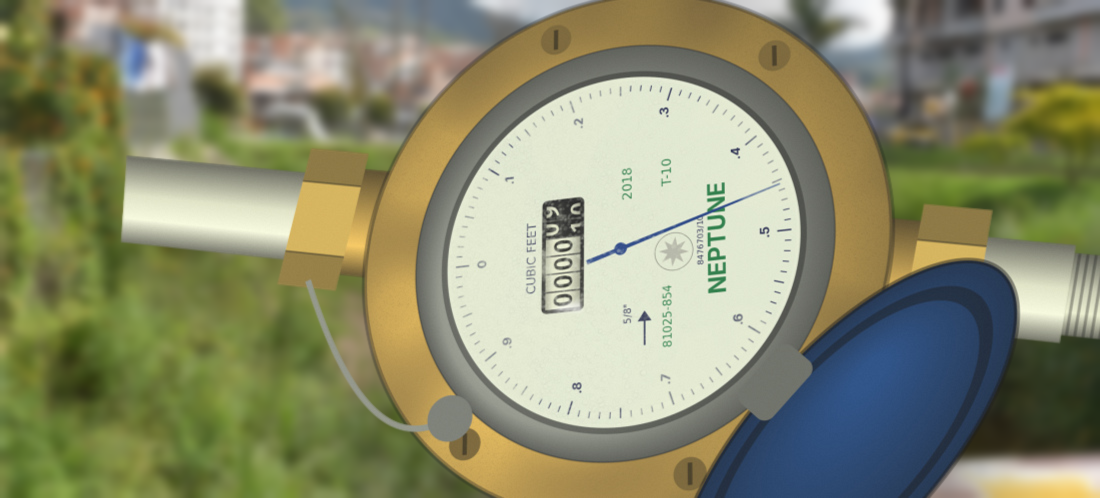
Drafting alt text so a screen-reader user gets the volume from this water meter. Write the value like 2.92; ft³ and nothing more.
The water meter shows 9.45; ft³
